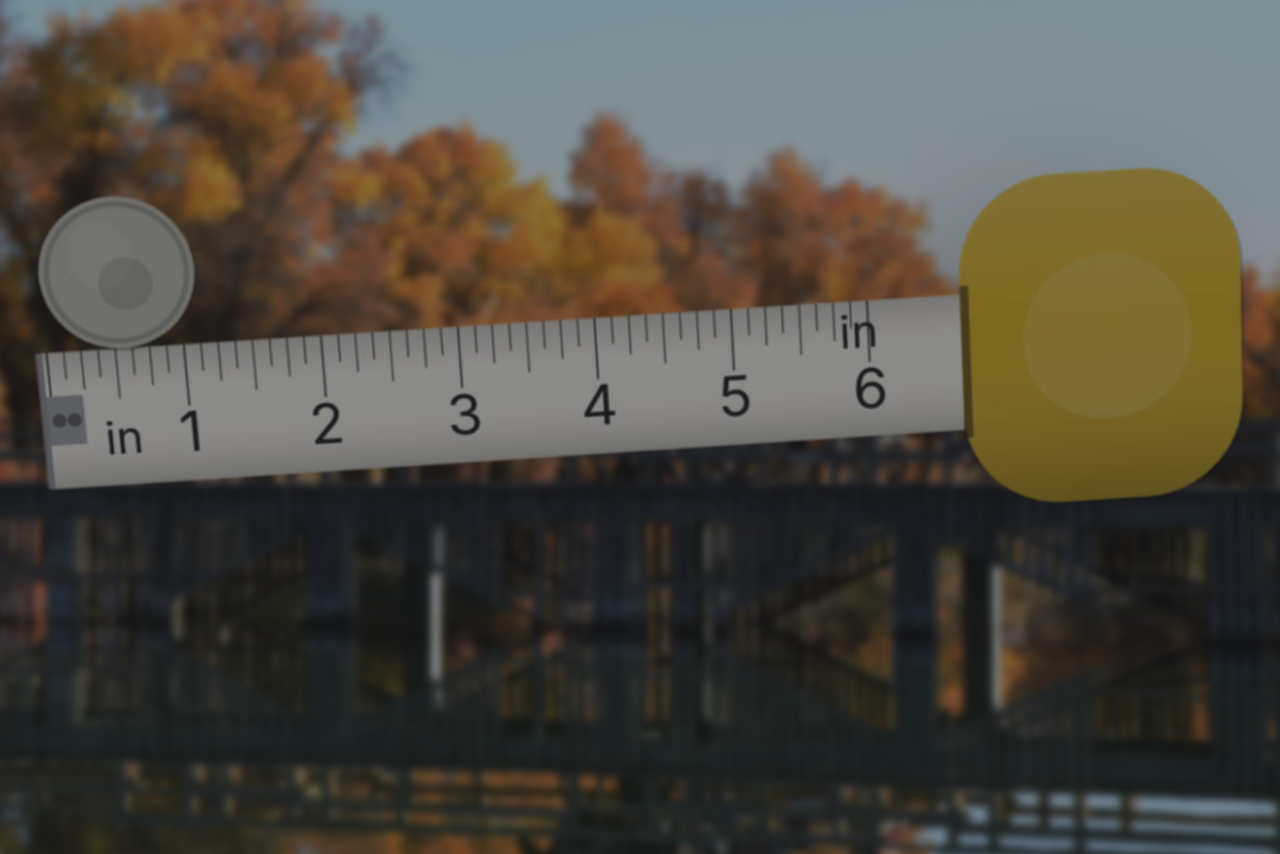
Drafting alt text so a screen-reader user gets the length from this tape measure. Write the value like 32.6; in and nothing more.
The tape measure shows 1.125; in
